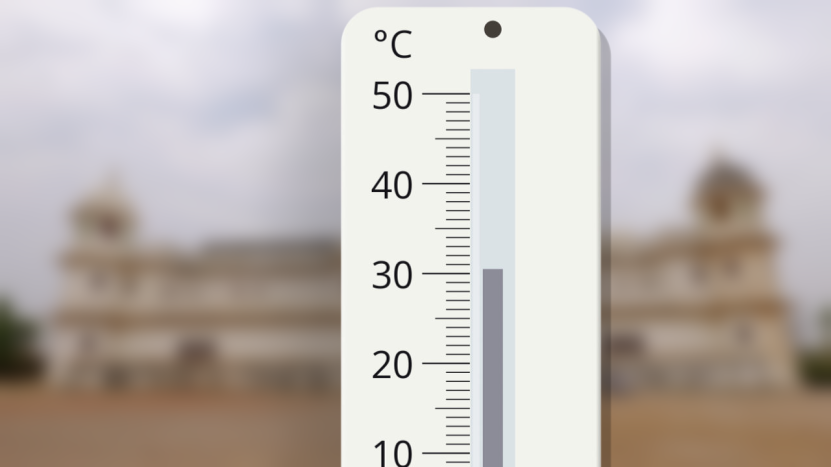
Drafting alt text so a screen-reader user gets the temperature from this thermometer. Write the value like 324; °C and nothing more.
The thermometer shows 30.5; °C
